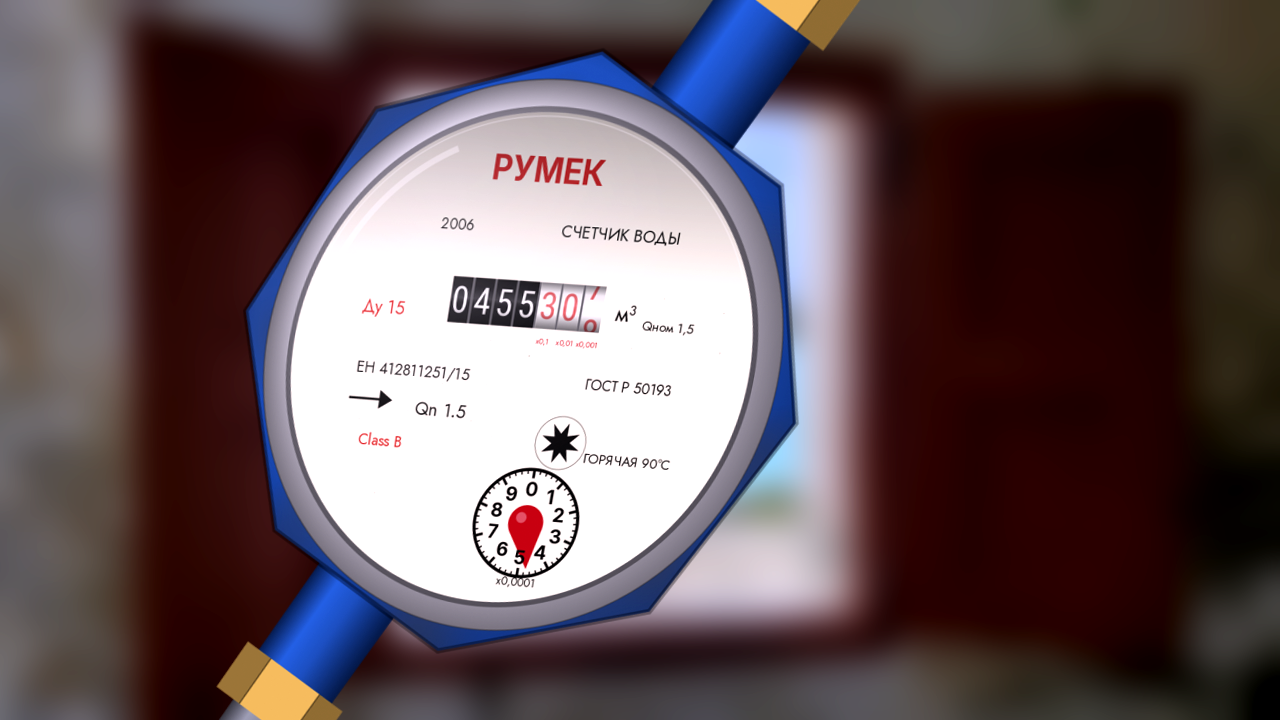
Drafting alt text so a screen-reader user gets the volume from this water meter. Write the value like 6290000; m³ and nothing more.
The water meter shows 455.3074; m³
